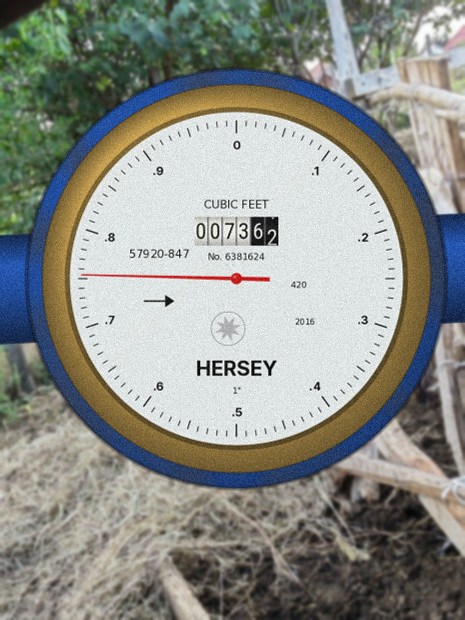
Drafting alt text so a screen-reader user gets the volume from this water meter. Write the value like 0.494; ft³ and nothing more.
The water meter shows 7361.75; ft³
